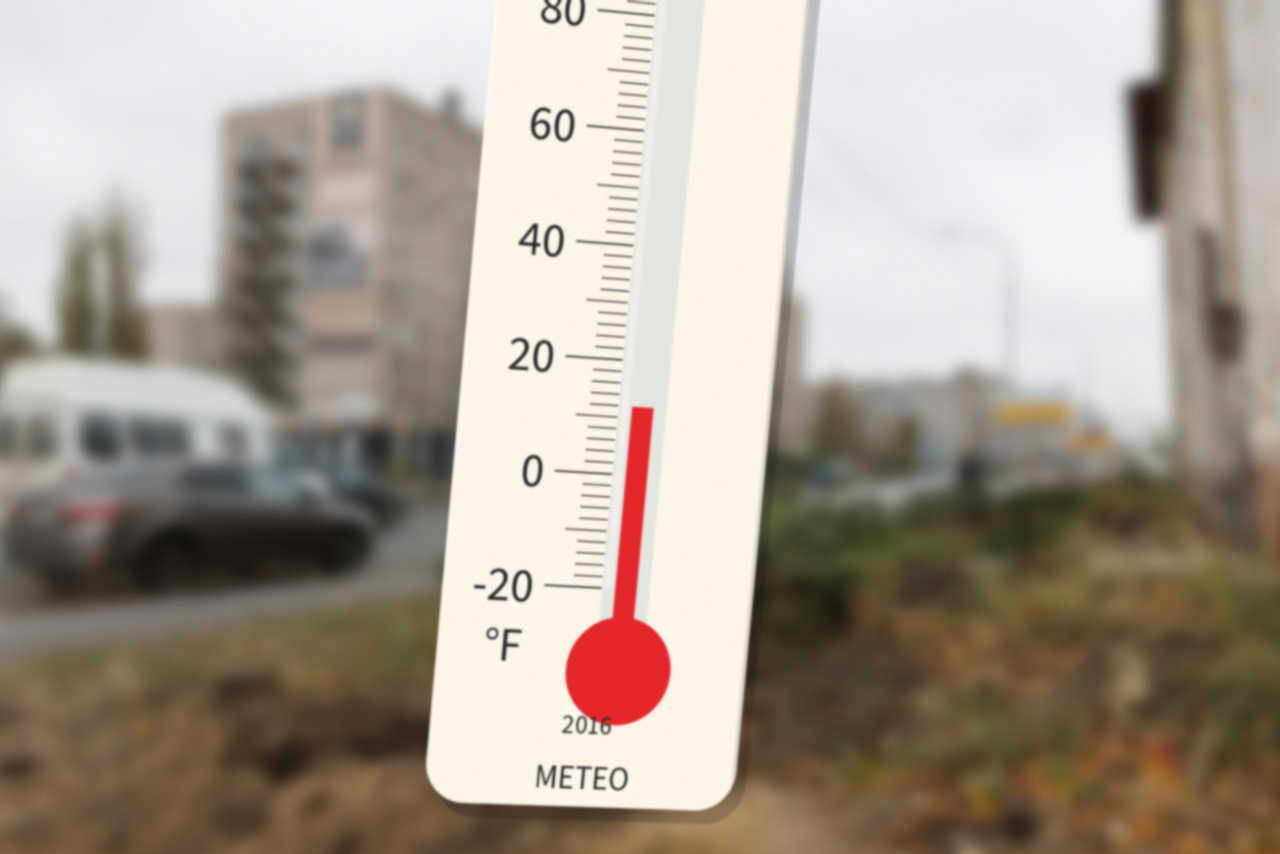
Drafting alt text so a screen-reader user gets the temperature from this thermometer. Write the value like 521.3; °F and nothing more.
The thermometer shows 12; °F
